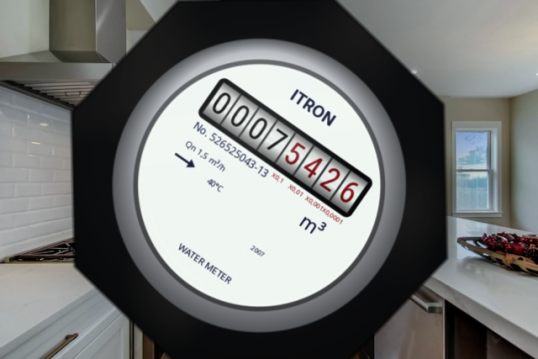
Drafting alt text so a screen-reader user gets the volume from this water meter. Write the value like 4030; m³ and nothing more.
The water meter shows 7.5426; m³
